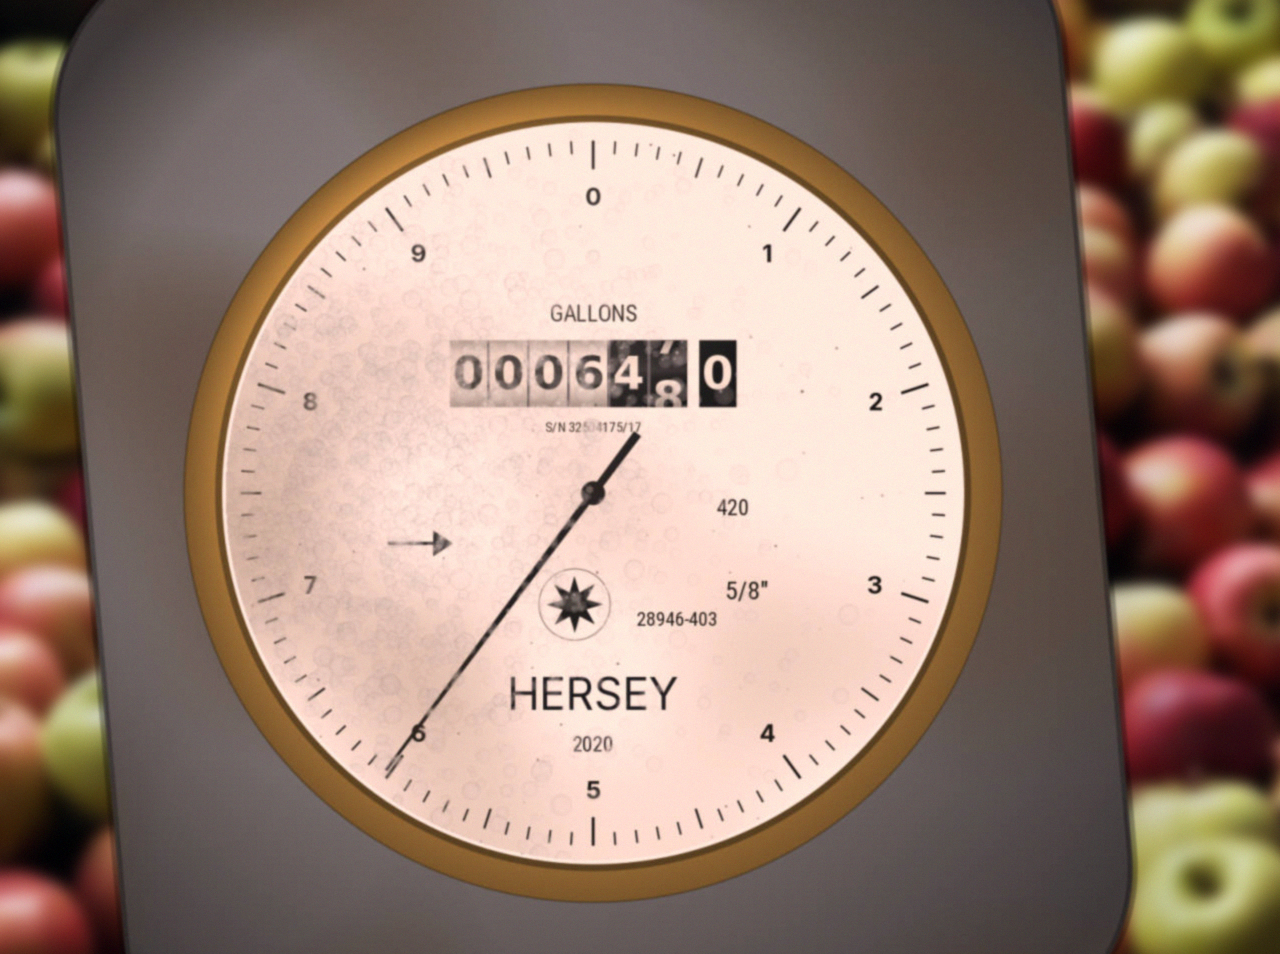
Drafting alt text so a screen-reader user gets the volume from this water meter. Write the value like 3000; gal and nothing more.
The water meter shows 6476.0; gal
